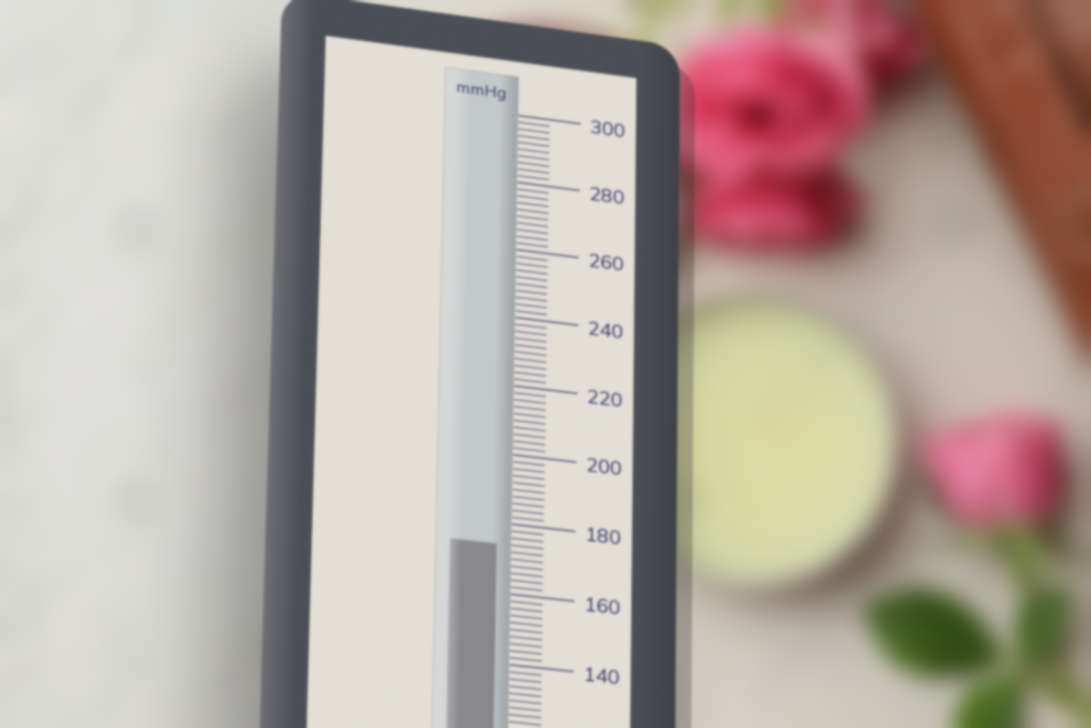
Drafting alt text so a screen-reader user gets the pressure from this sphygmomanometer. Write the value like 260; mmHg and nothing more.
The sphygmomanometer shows 174; mmHg
